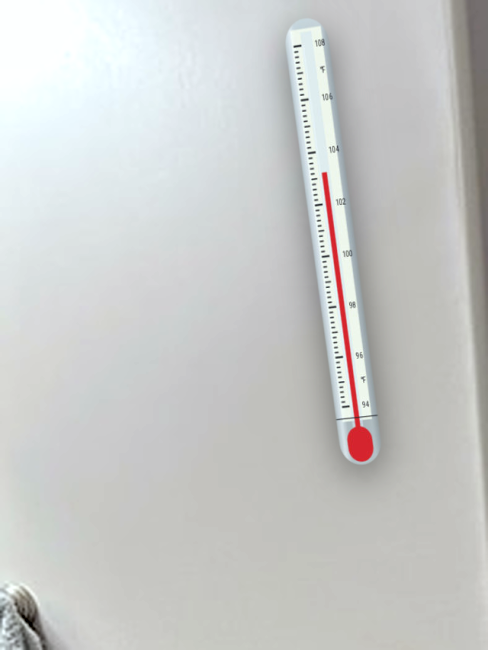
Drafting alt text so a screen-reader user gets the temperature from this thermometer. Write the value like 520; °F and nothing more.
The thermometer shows 103.2; °F
